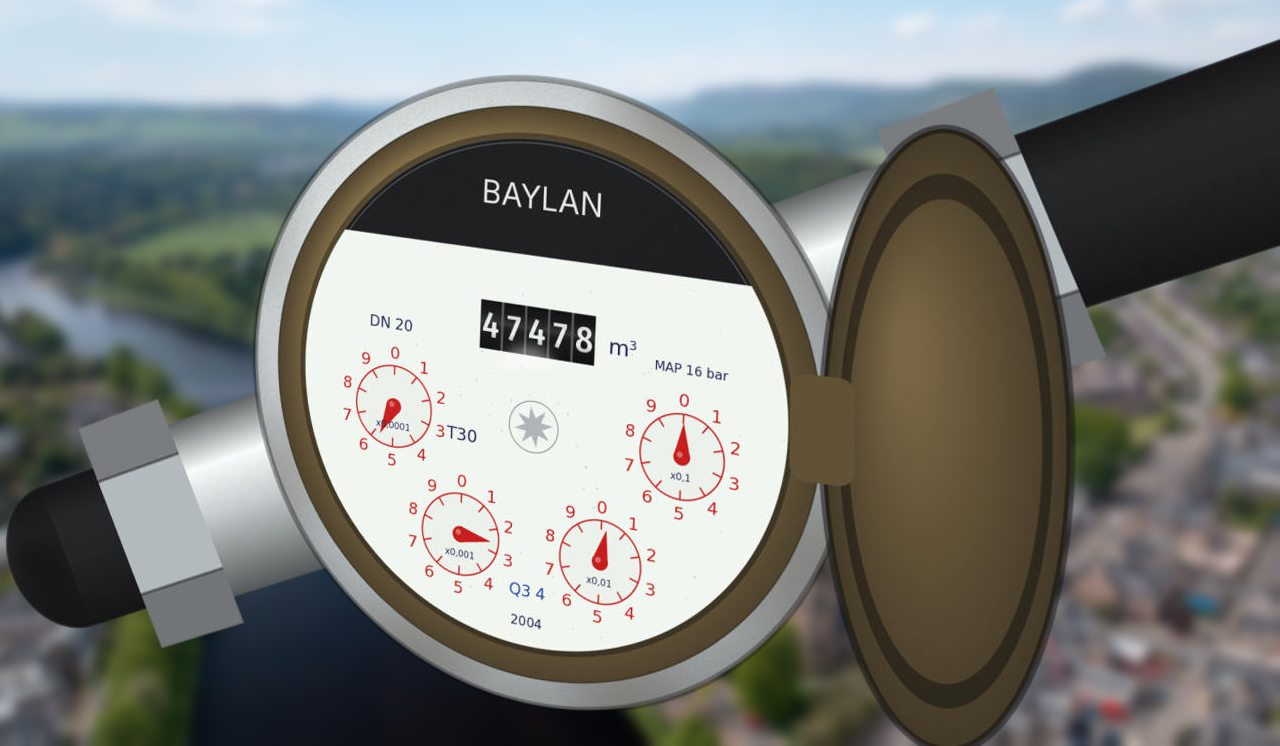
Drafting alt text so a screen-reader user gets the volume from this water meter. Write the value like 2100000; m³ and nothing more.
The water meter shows 47478.0025; m³
